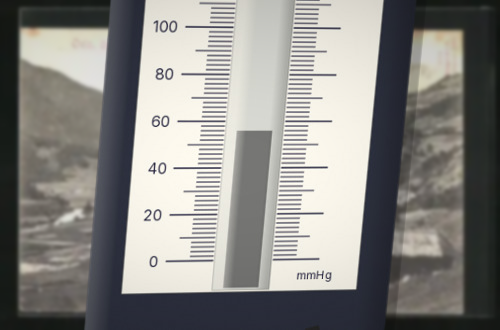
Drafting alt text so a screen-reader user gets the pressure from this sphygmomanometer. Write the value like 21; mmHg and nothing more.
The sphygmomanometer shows 56; mmHg
